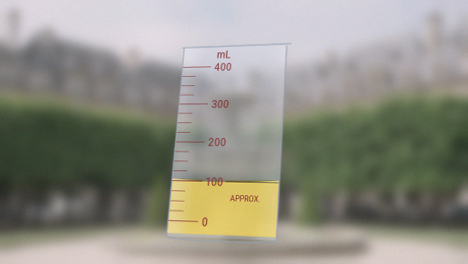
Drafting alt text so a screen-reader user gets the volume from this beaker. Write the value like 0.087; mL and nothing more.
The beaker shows 100; mL
